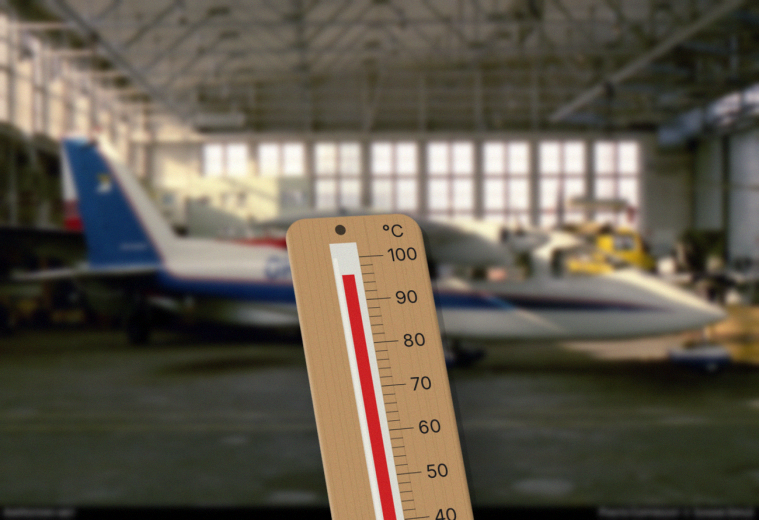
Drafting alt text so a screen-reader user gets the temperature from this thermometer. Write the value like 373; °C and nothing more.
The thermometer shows 96; °C
